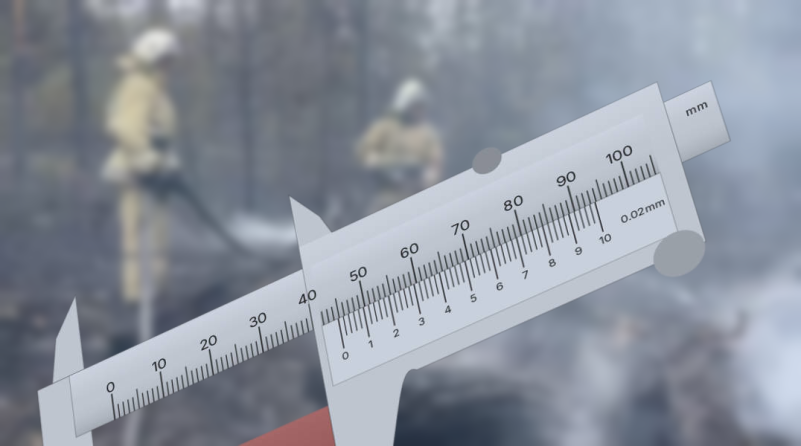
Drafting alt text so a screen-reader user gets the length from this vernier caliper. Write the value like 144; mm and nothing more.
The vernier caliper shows 44.8; mm
